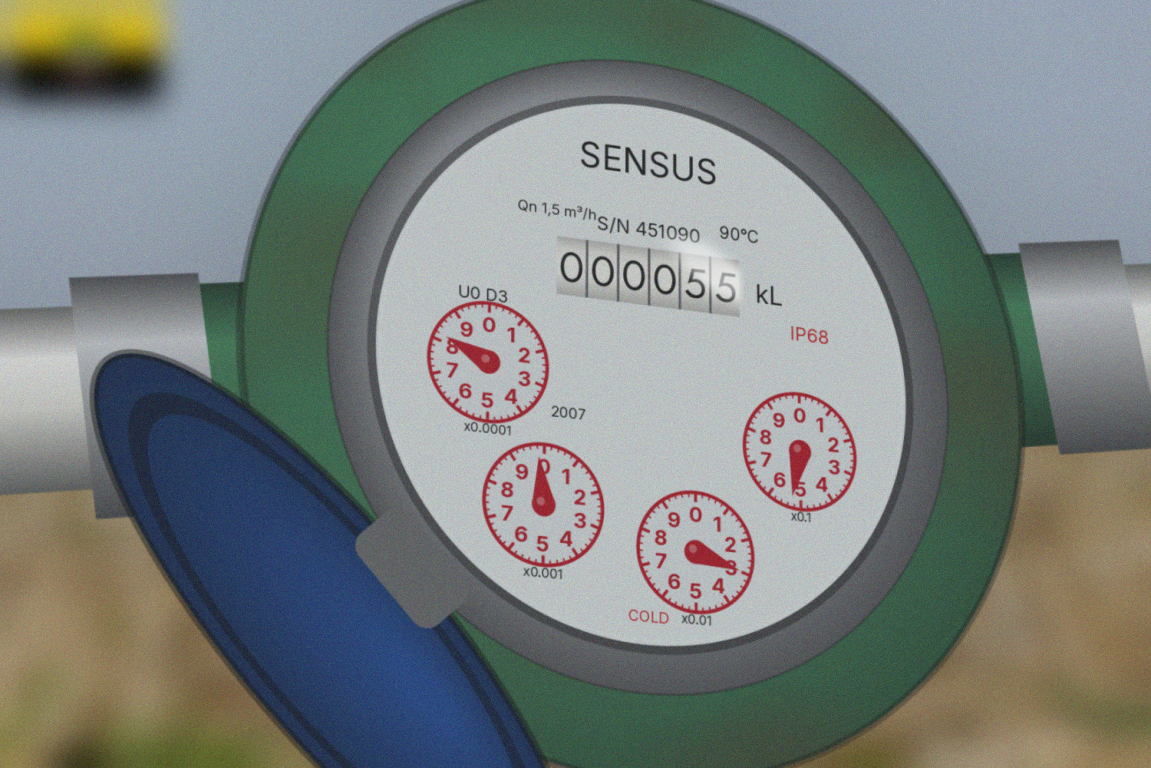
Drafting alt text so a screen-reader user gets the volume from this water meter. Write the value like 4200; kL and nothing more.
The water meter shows 55.5298; kL
